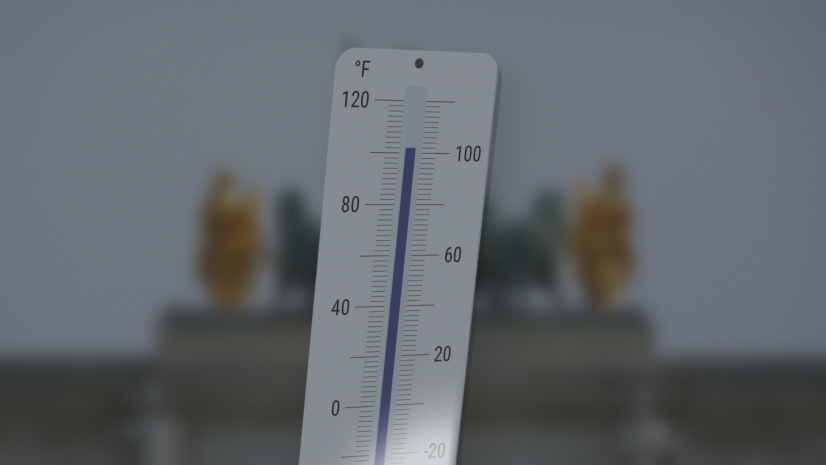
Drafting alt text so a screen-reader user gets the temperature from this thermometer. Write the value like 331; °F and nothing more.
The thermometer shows 102; °F
